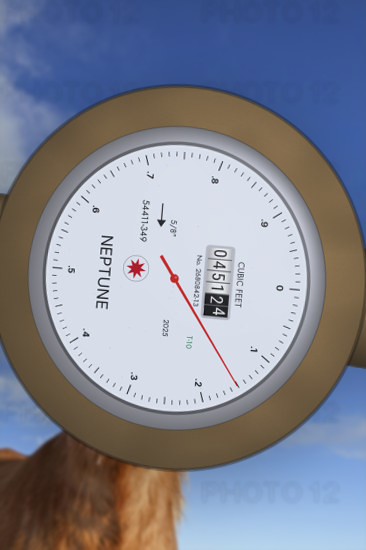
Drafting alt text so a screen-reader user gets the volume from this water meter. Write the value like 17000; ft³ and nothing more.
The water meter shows 45124.15; ft³
